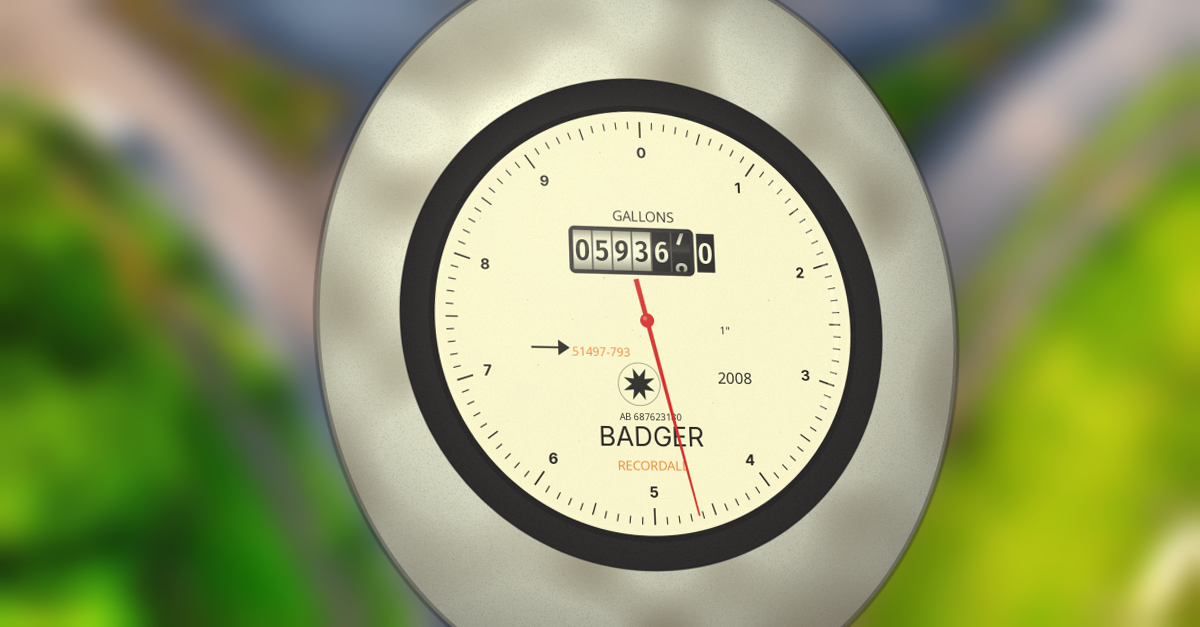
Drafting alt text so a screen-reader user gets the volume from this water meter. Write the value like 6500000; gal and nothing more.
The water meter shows 593674.6; gal
